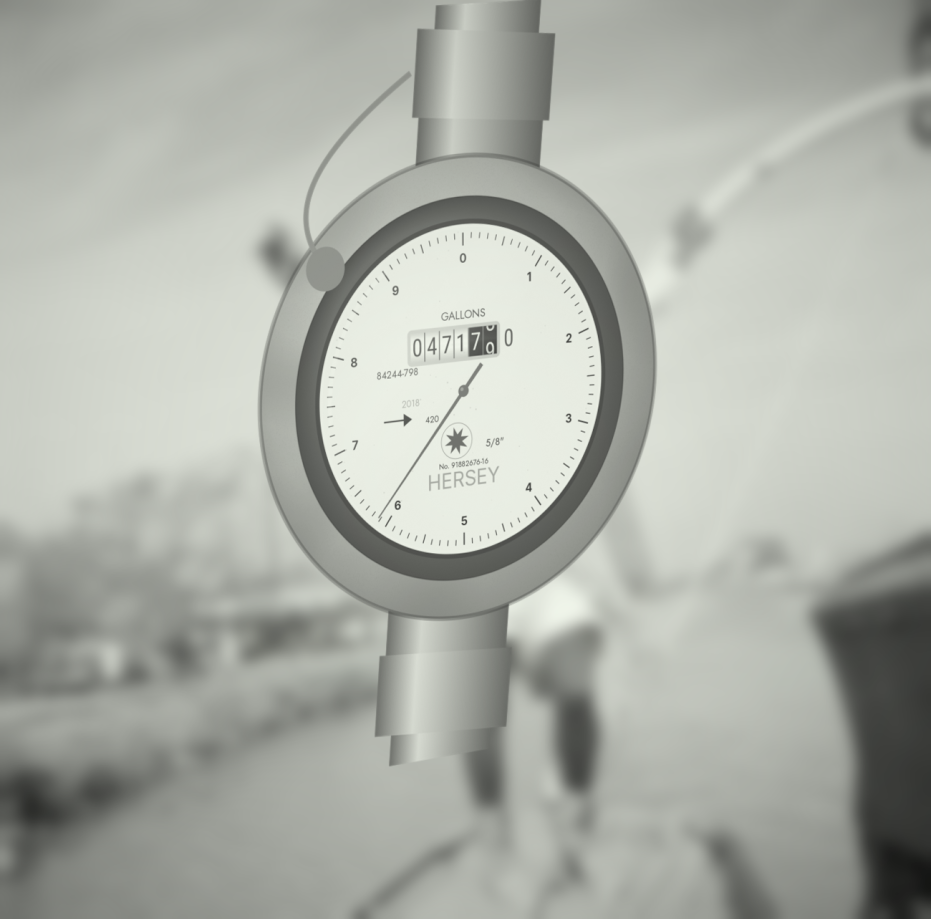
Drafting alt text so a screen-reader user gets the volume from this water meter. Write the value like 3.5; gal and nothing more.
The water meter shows 471786.1; gal
